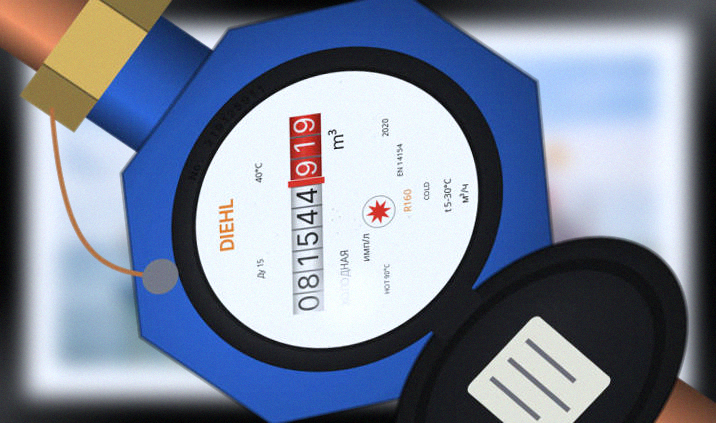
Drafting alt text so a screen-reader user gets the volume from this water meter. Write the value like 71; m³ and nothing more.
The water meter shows 81544.919; m³
